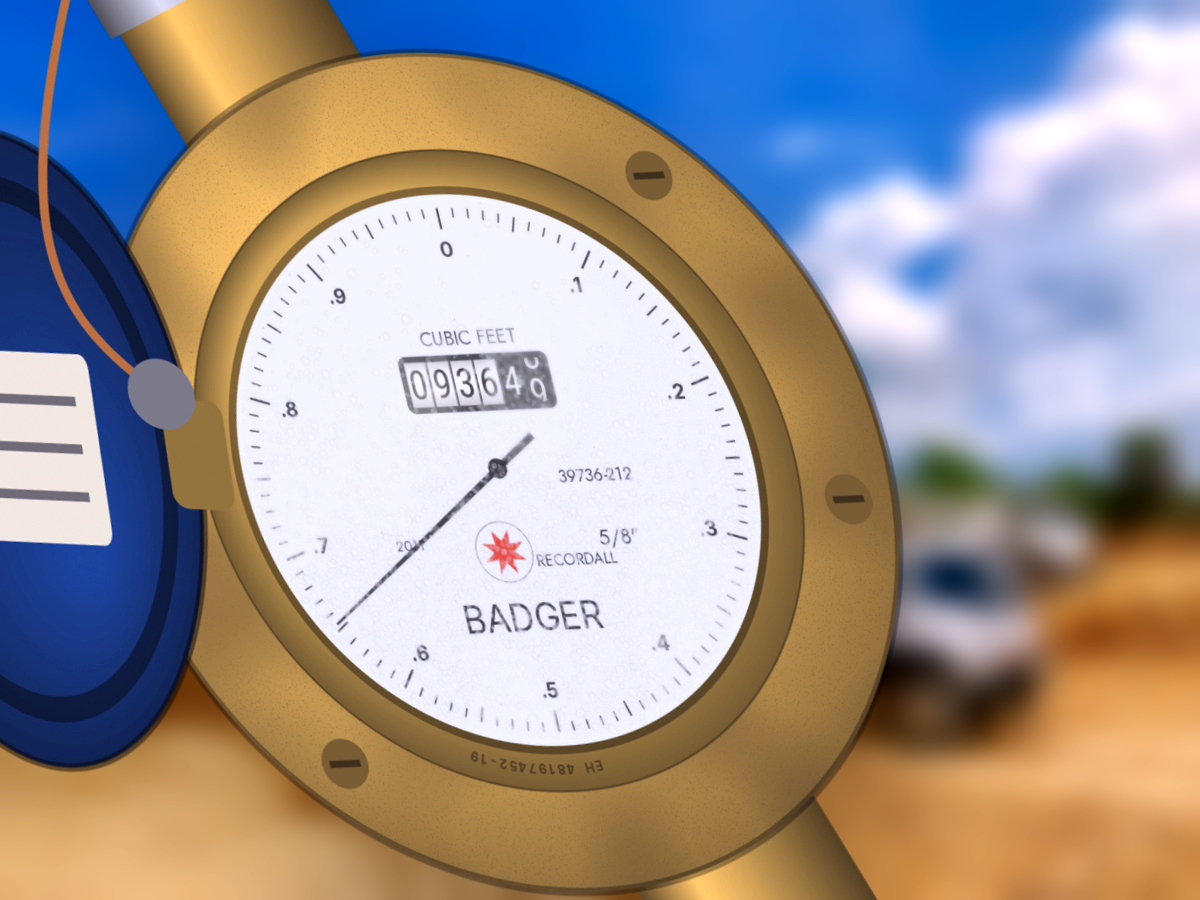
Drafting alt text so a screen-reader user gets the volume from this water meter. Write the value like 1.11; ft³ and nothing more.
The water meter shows 93648.65; ft³
